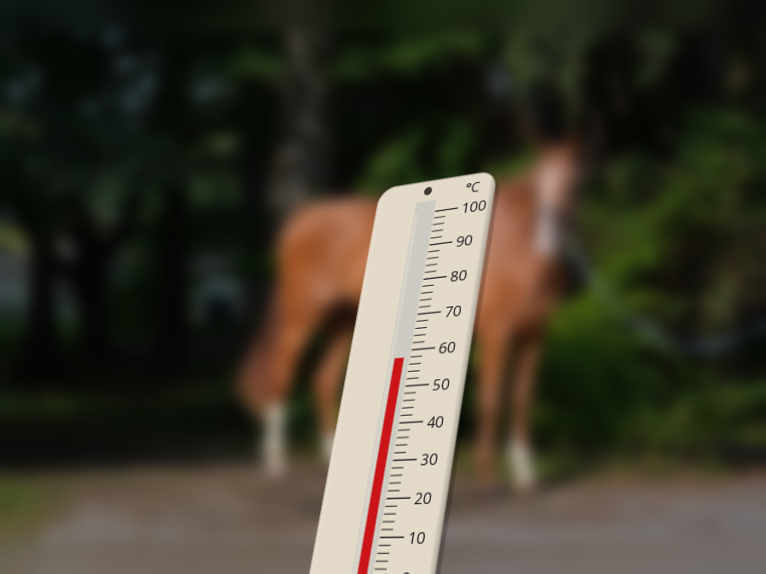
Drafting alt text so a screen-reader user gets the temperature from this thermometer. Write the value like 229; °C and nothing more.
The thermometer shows 58; °C
